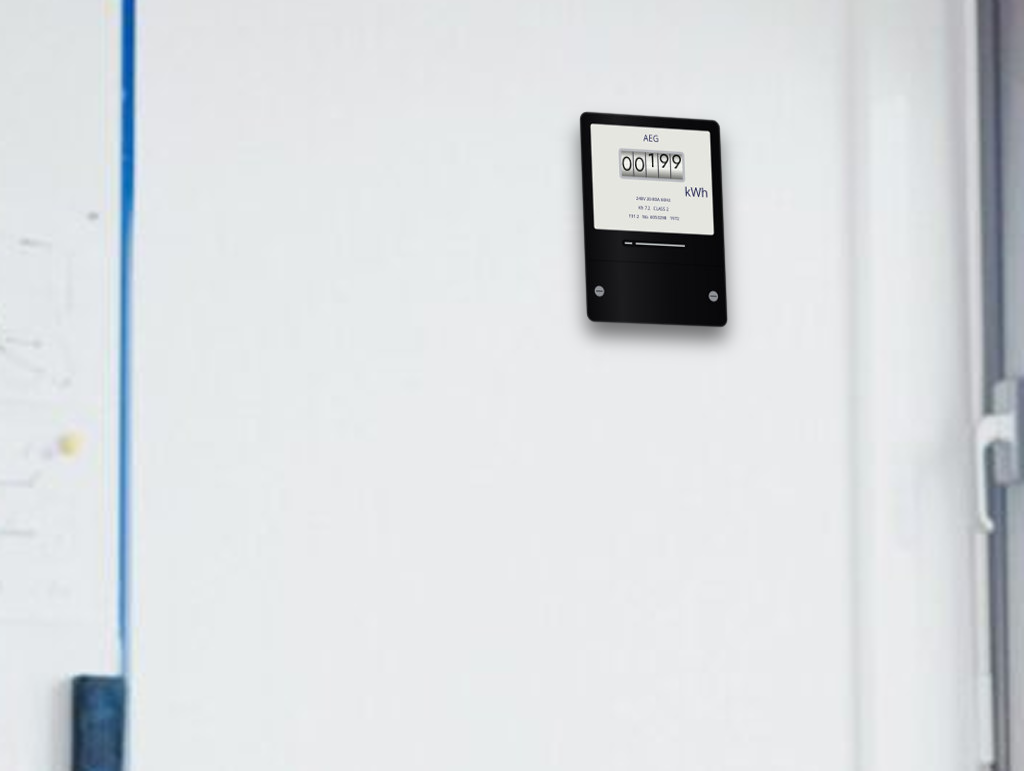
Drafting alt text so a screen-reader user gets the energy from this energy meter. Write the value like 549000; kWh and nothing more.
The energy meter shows 199; kWh
